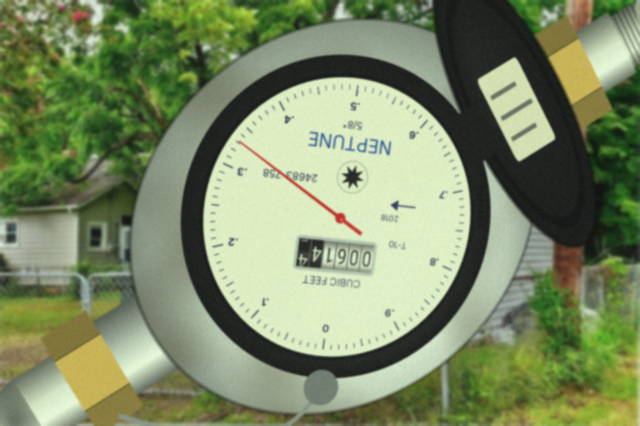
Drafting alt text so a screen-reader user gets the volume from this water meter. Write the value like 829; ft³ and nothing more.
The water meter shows 6144.33; ft³
